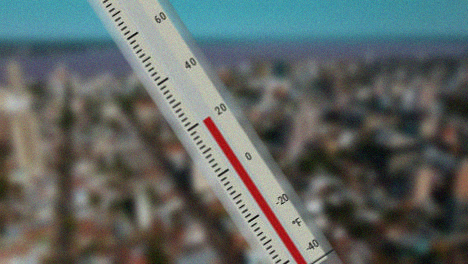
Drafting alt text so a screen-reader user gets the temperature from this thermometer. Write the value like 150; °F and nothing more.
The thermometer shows 20; °F
